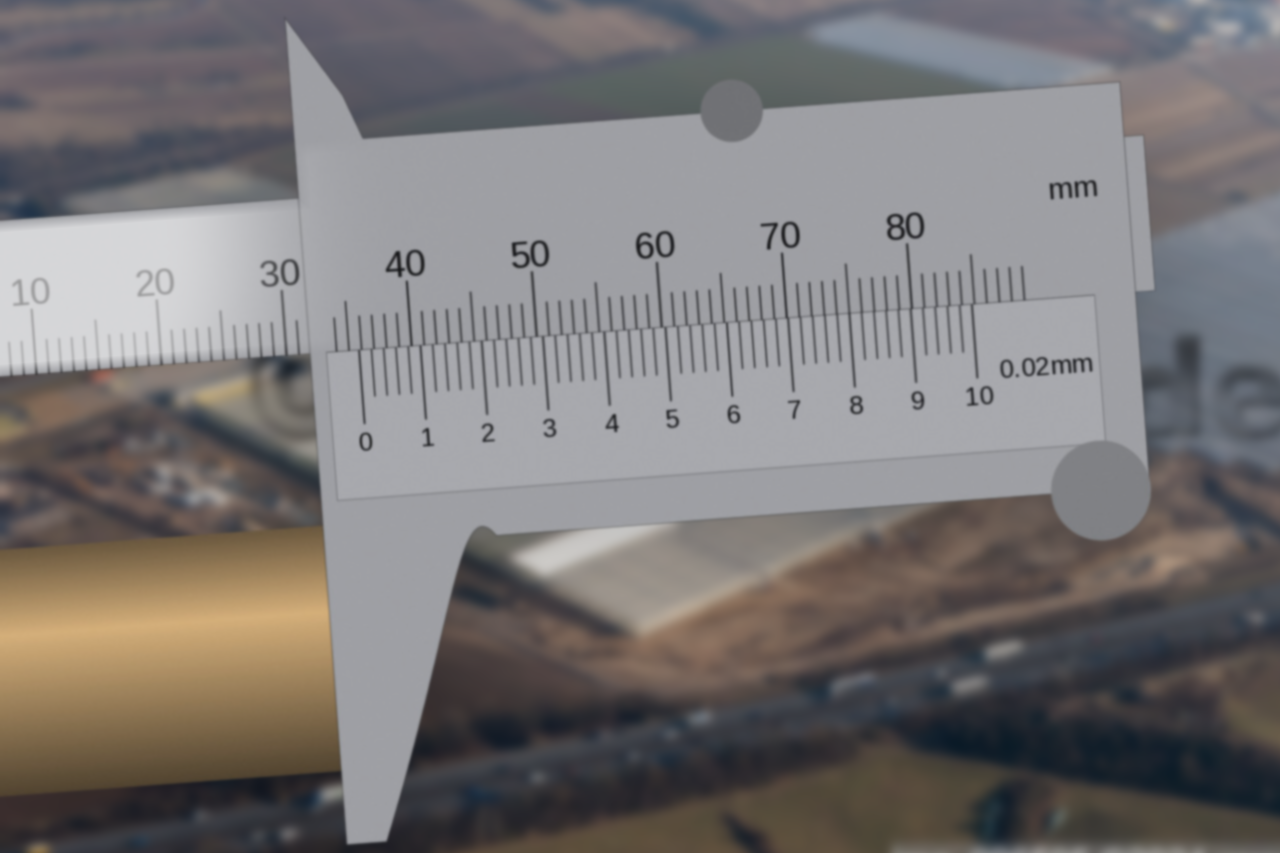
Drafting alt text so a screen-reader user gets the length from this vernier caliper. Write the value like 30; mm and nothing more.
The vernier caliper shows 35.8; mm
